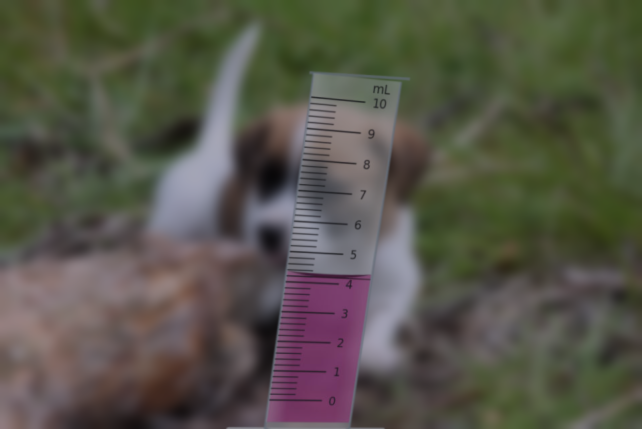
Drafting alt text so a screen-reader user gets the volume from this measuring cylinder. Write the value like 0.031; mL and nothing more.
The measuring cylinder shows 4.2; mL
